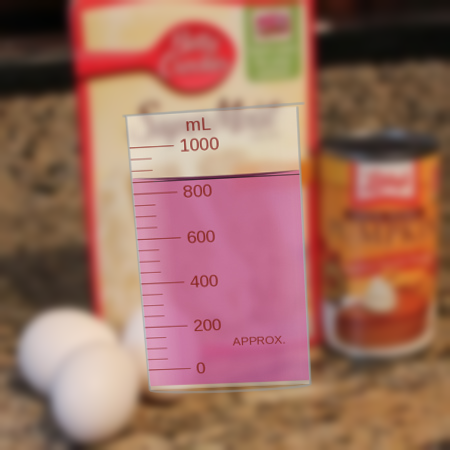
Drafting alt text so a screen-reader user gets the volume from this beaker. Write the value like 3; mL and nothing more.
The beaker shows 850; mL
